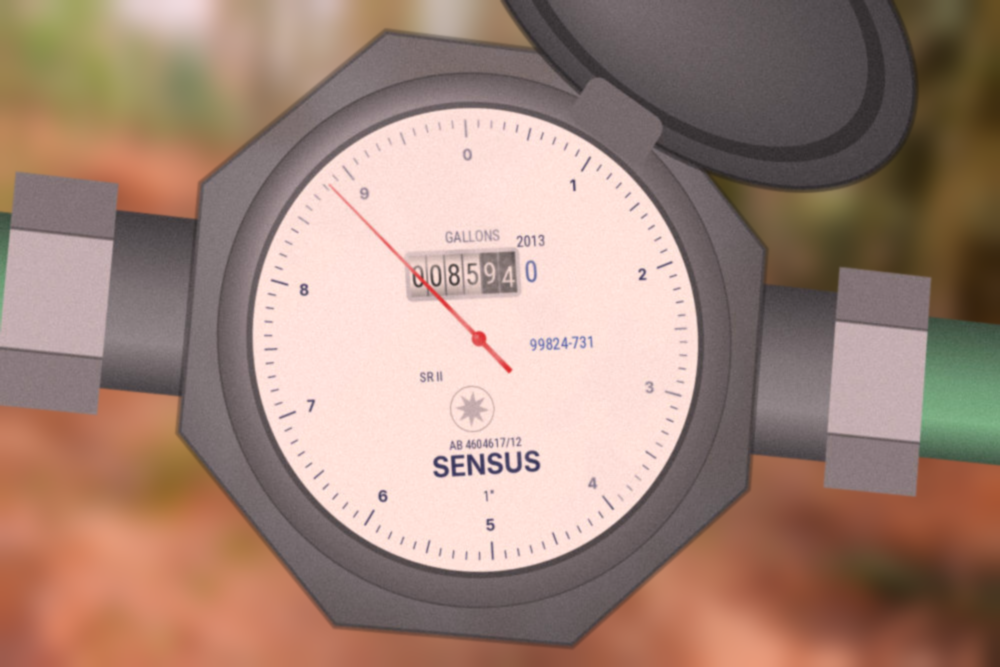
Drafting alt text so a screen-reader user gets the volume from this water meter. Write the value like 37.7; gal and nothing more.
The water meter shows 85938.8; gal
